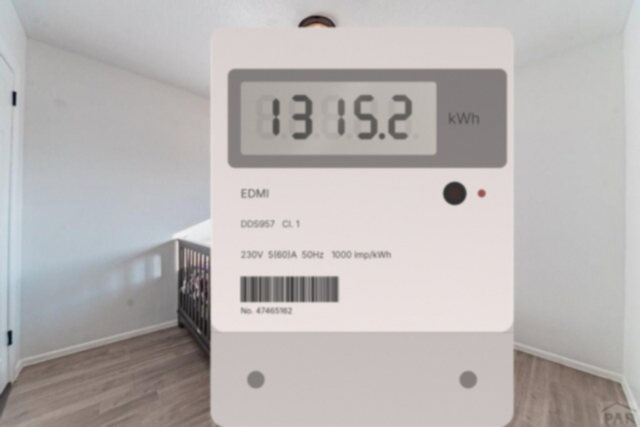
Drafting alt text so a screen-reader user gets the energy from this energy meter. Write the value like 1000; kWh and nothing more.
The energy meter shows 1315.2; kWh
